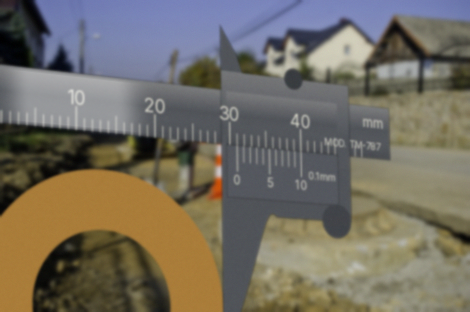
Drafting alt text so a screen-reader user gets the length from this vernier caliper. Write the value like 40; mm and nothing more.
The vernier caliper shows 31.0; mm
